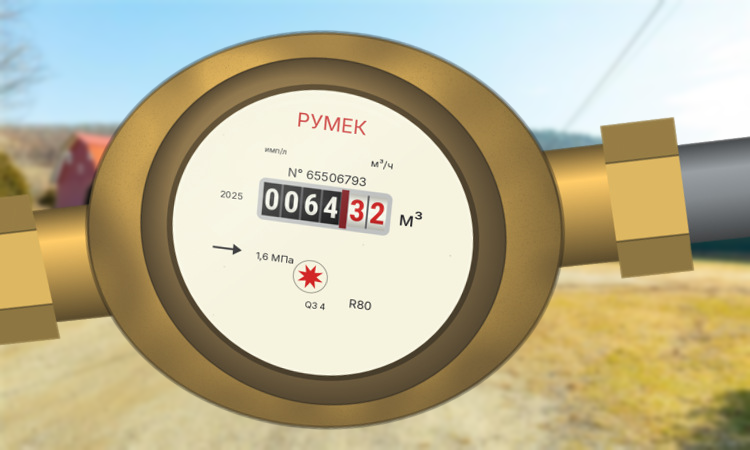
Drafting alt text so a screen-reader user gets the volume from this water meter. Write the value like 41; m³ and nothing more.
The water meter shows 64.32; m³
